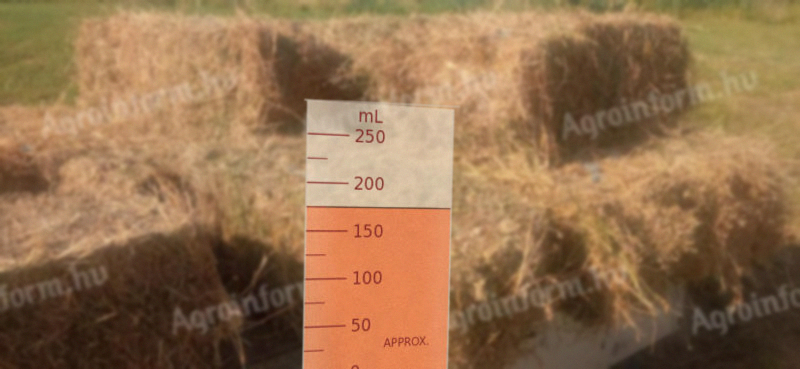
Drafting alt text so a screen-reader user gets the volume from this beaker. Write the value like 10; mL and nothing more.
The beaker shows 175; mL
